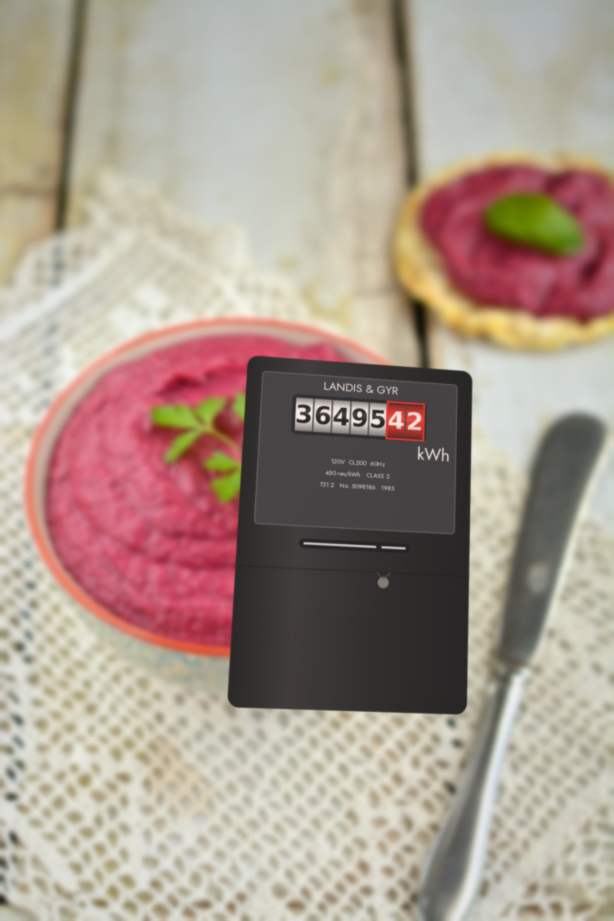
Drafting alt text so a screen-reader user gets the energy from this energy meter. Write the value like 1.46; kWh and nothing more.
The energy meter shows 36495.42; kWh
